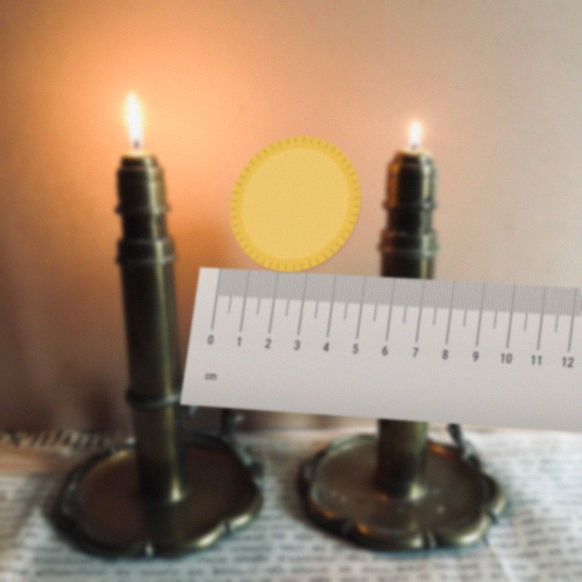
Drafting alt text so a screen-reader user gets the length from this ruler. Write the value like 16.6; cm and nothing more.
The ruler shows 4.5; cm
